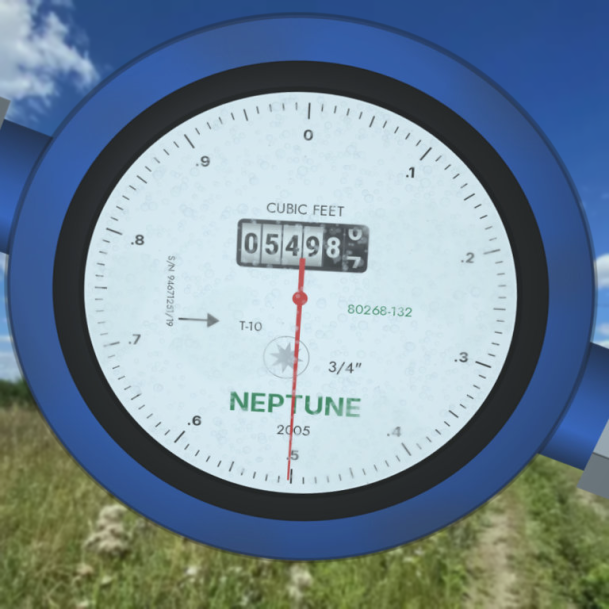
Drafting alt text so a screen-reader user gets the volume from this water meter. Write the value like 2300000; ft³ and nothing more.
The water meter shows 54986.50; ft³
